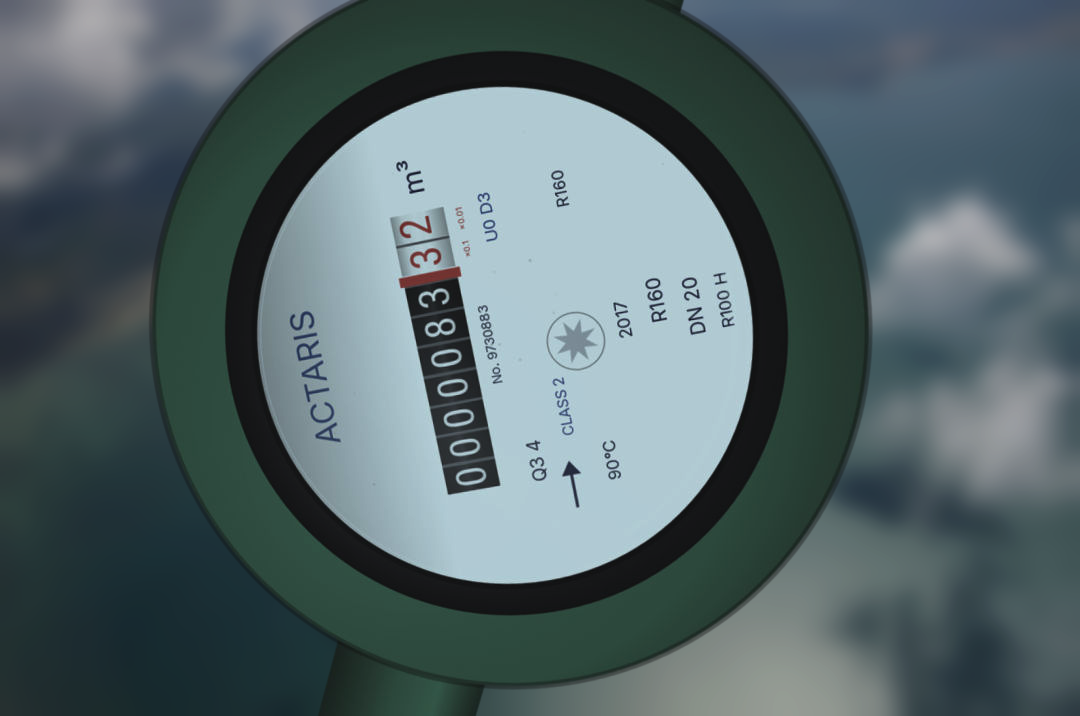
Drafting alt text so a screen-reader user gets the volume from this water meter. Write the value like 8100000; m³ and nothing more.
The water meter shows 83.32; m³
